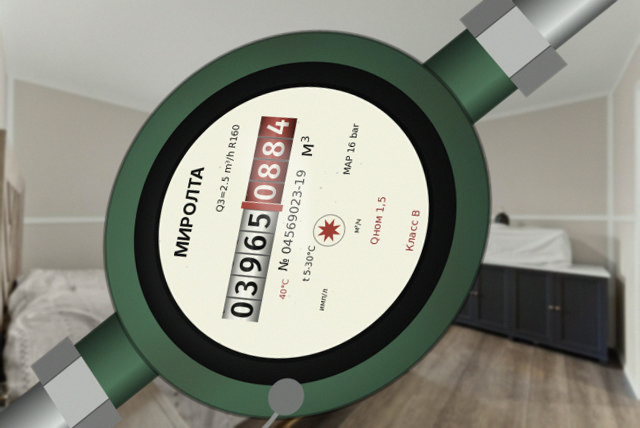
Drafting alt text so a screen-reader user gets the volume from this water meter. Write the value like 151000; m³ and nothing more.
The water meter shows 3965.0884; m³
